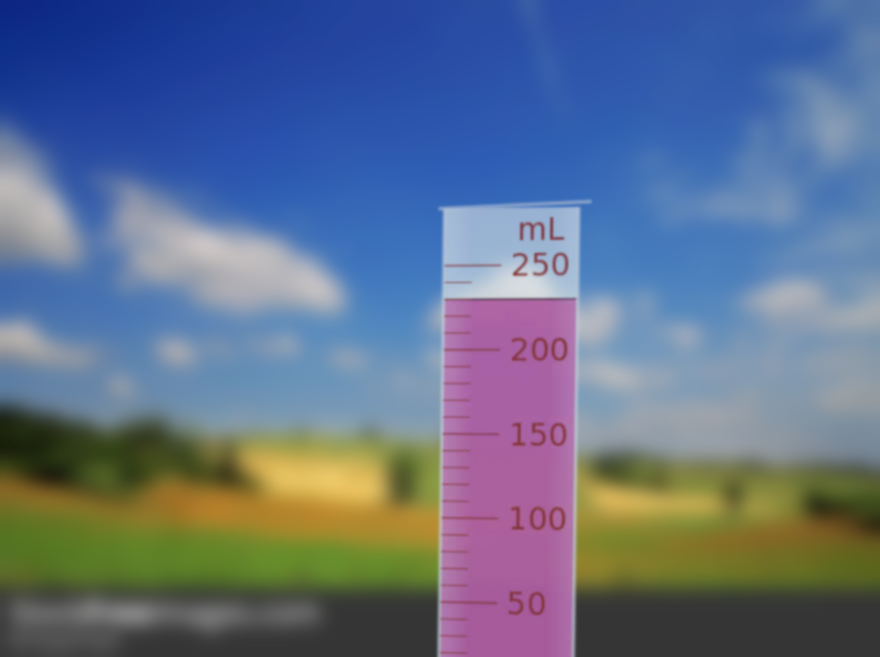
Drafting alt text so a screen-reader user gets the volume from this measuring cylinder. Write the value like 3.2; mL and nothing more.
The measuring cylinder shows 230; mL
